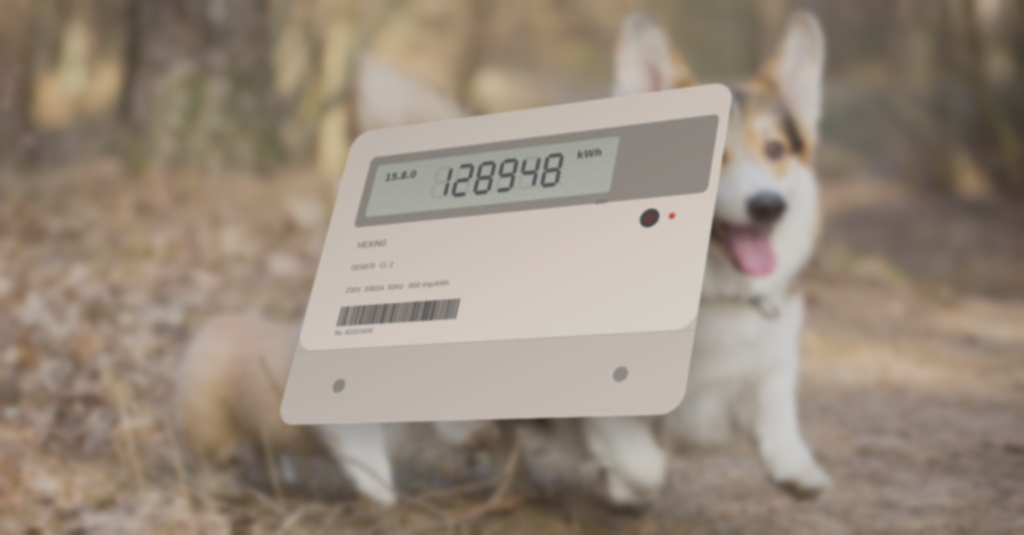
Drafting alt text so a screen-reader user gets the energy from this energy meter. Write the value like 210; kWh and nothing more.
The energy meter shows 128948; kWh
